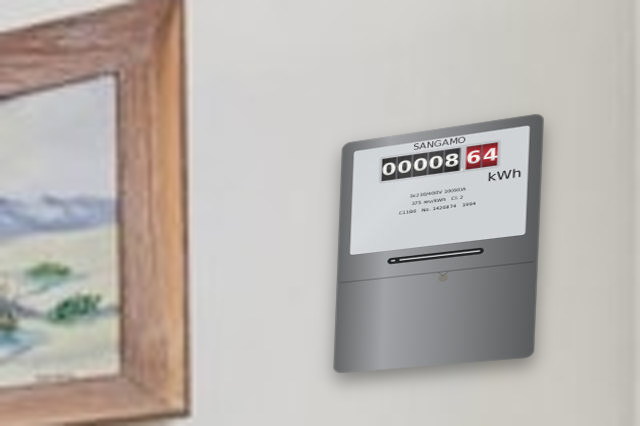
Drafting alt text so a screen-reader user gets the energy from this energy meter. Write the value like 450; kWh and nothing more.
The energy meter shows 8.64; kWh
